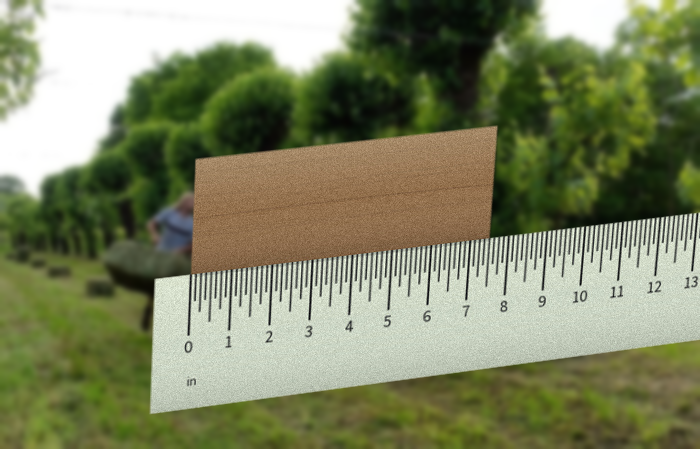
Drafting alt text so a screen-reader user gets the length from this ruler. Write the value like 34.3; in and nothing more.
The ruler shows 7.5; in
